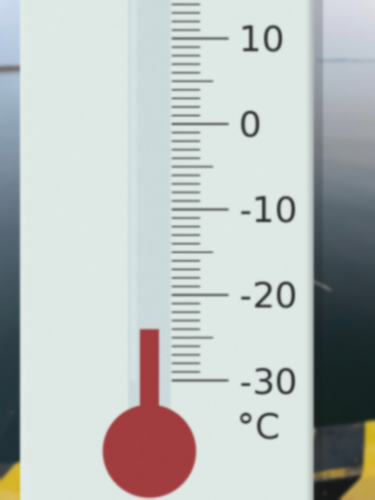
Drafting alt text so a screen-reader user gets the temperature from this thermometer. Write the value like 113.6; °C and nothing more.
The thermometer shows -24; °C
